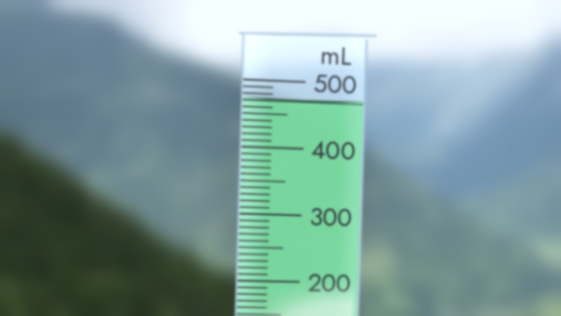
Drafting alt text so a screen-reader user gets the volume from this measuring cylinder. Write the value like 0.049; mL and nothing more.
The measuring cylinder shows 470; mL
